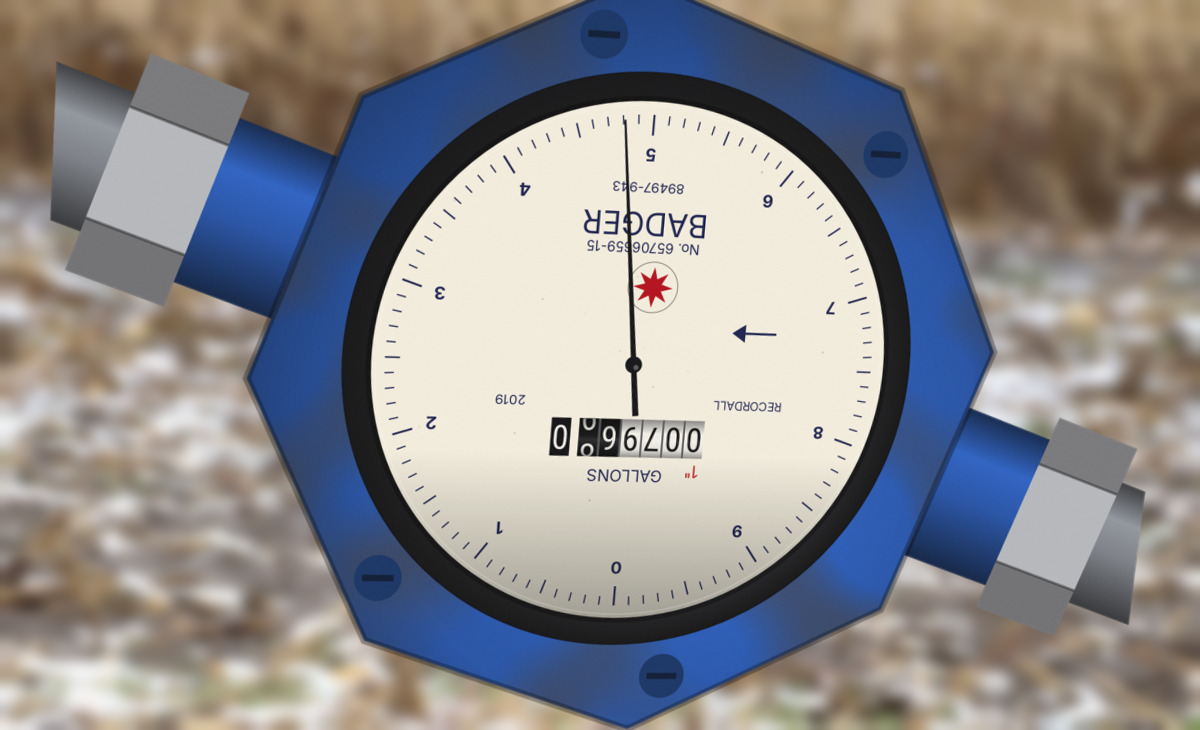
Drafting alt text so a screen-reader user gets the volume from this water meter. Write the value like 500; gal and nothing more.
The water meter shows 79684.8; gal
